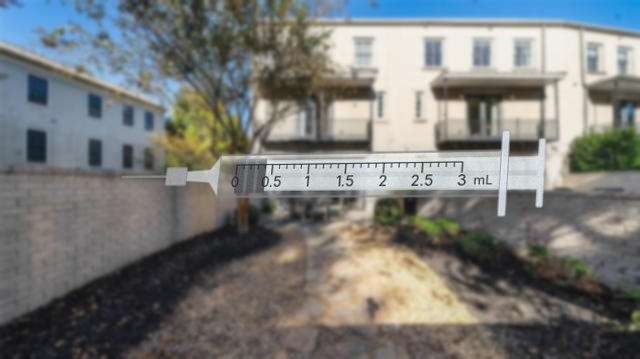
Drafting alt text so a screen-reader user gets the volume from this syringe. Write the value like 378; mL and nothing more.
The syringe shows 0; mL
